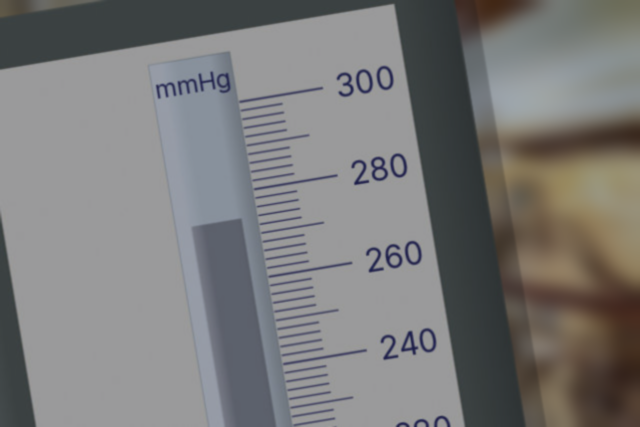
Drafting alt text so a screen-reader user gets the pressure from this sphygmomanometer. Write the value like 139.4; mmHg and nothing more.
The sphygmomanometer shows 274; mmHg
